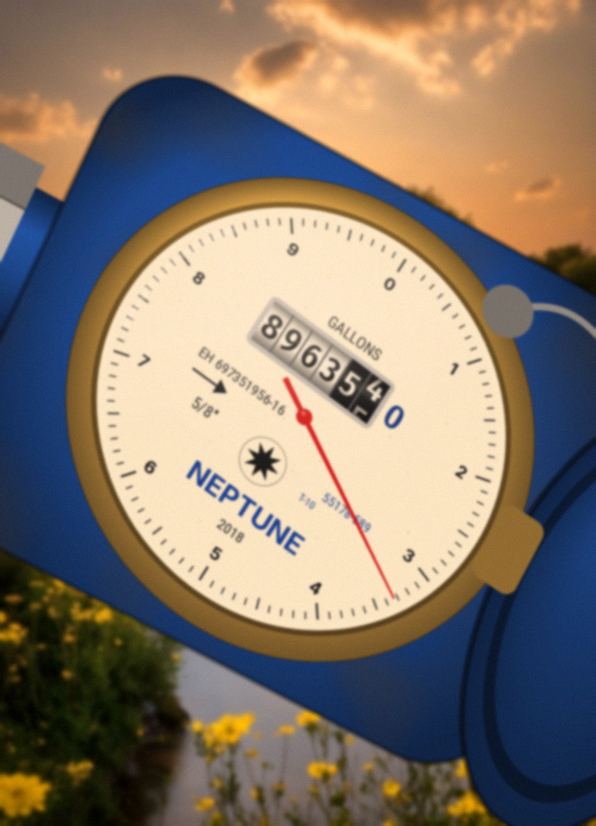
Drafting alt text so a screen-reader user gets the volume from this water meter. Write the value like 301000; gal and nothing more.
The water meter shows 8963543.3; gal
